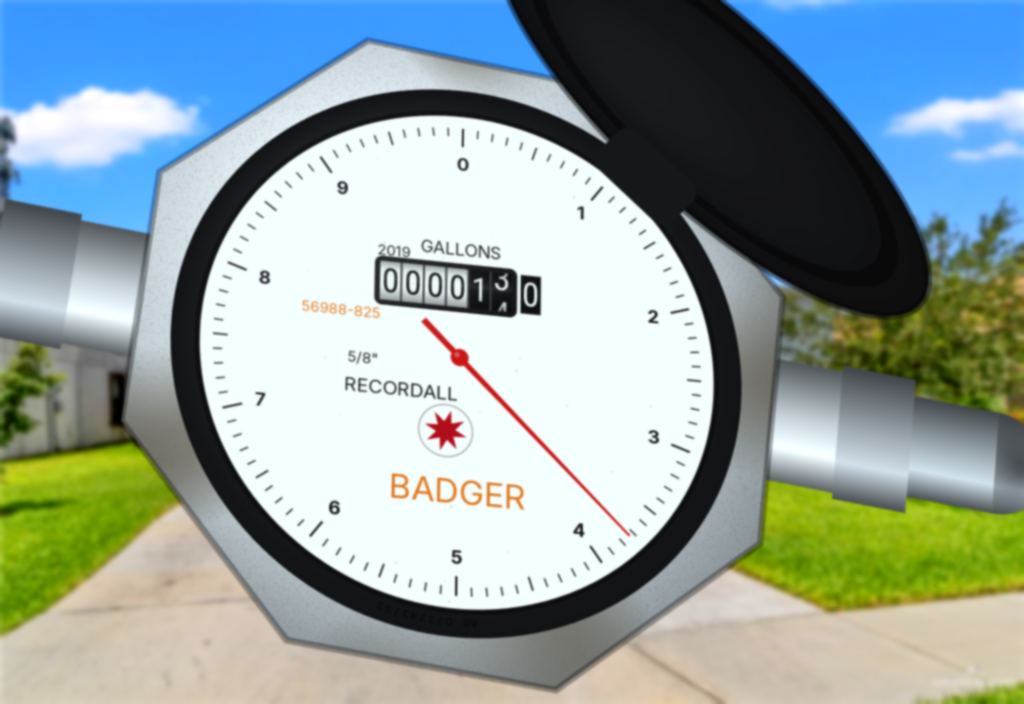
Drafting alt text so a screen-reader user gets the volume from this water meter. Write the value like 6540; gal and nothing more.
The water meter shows 133.7; gal
